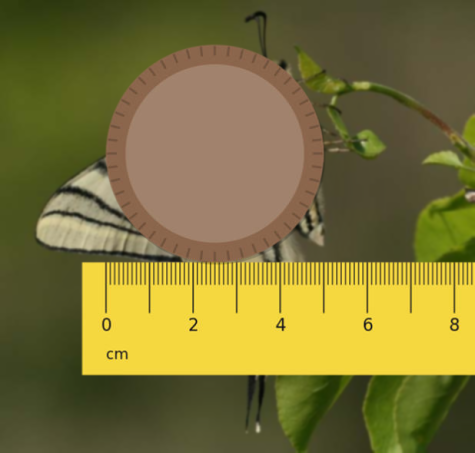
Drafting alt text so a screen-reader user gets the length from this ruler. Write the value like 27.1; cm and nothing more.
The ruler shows 5; cm
